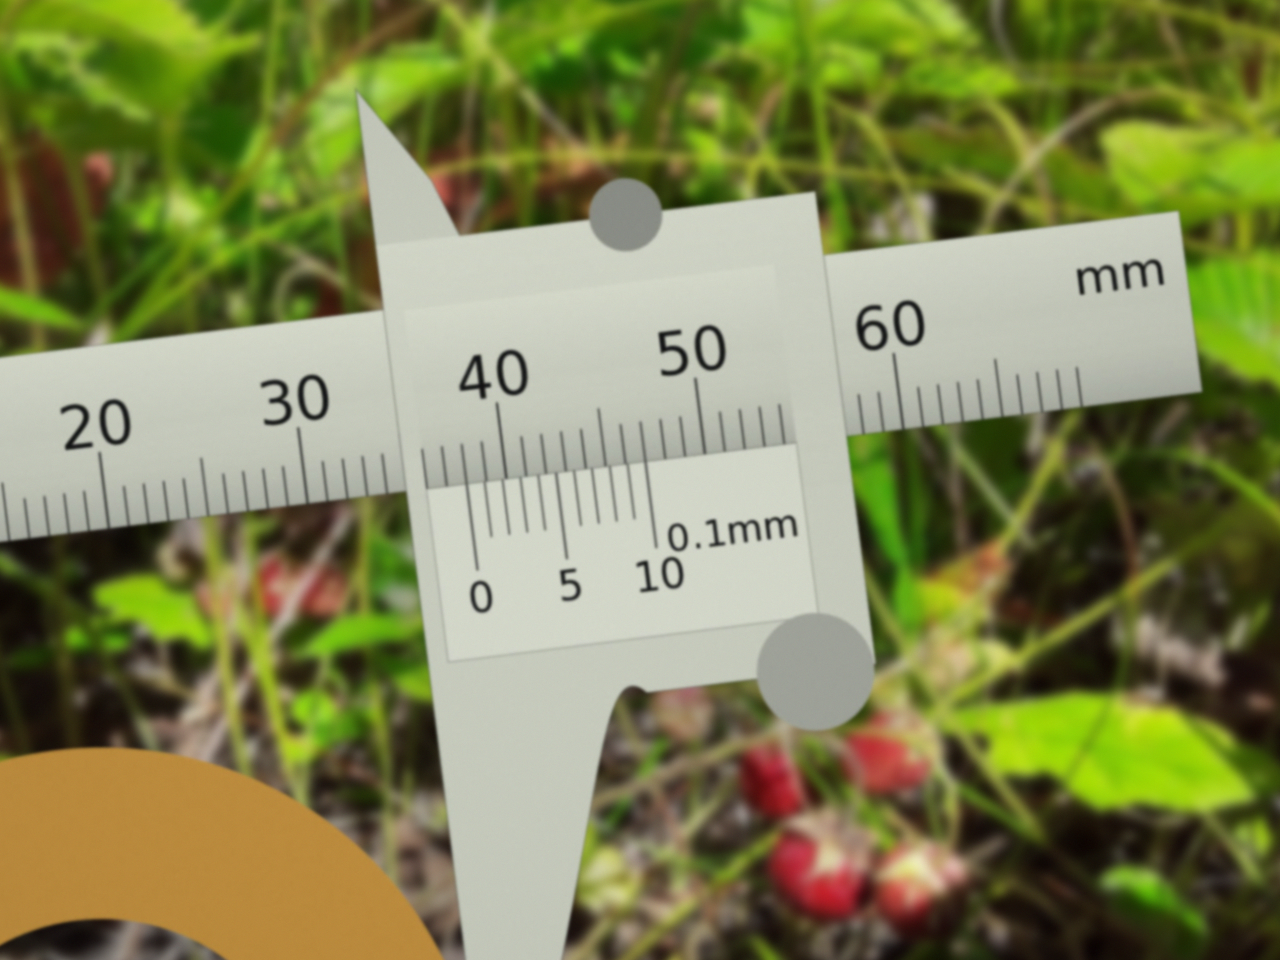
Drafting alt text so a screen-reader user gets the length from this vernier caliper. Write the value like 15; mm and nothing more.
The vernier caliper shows 38.0; mm
